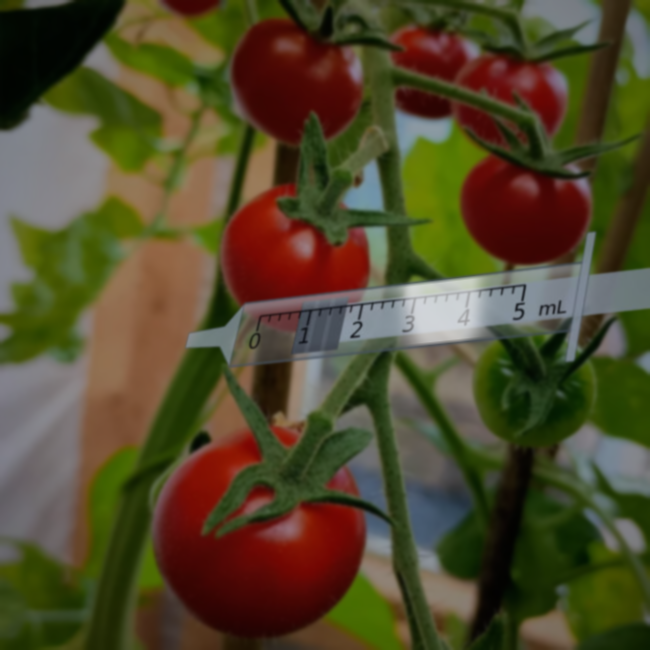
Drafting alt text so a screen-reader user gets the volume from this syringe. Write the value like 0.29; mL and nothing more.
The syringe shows 0.8; mL
